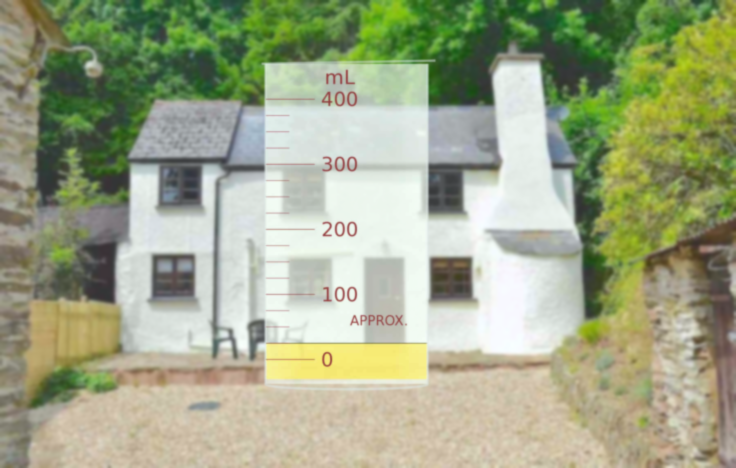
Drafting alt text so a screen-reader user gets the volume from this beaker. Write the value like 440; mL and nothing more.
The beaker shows 25; mL
